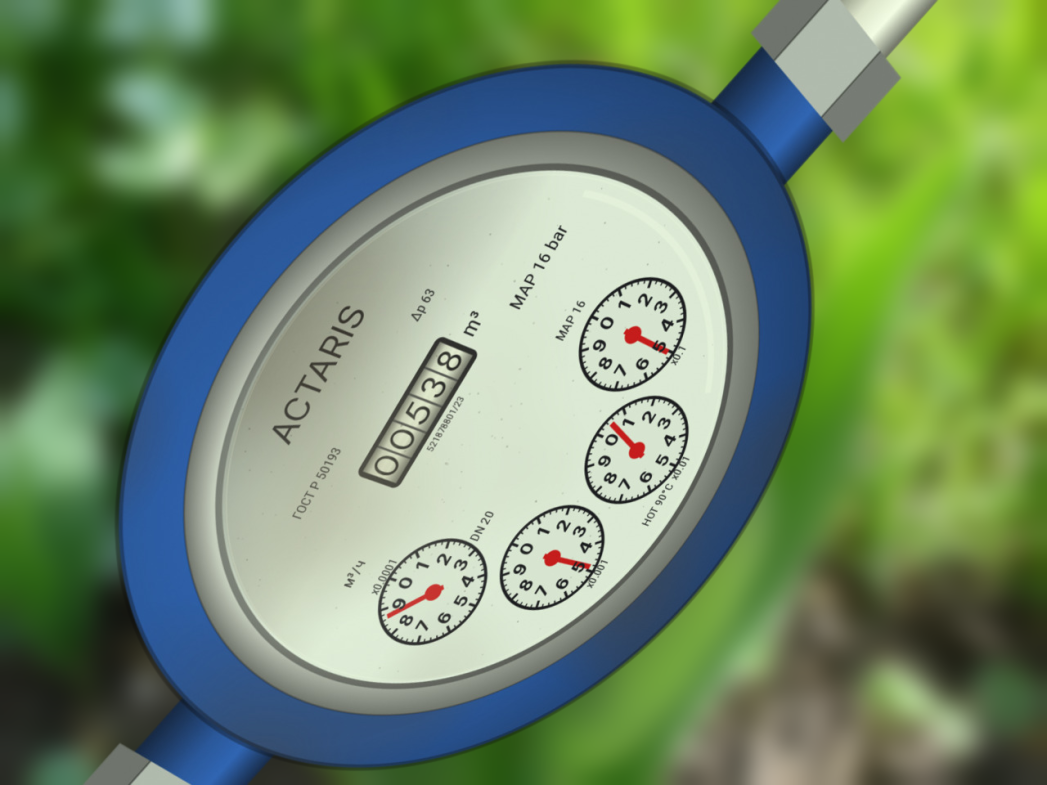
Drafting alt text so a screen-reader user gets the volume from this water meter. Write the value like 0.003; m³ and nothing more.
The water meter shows 538.5048; m³
